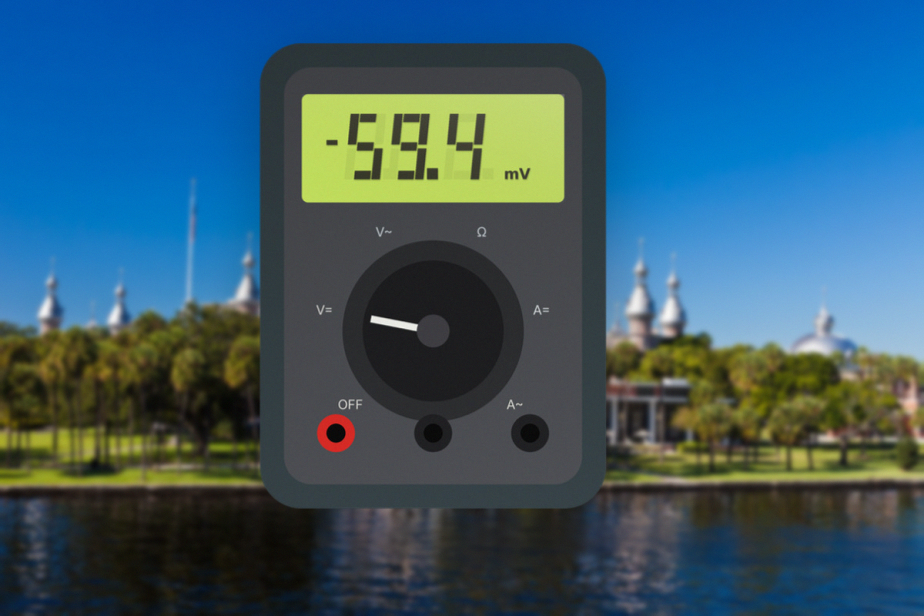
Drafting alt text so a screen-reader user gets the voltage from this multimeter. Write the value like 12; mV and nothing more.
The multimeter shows -59.4; mV
